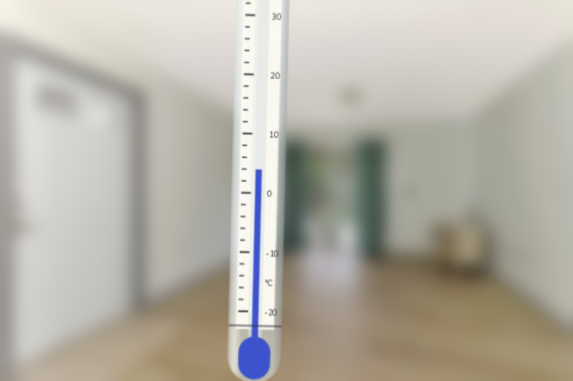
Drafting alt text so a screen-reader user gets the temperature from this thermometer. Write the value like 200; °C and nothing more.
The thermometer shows 4; °C
